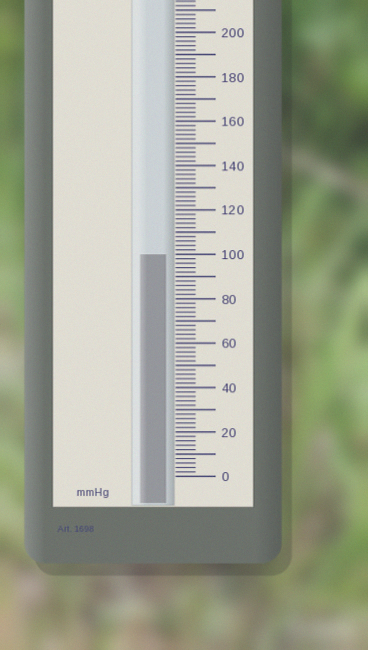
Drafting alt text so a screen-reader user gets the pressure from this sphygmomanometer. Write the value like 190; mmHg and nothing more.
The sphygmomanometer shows 100; mmHg
